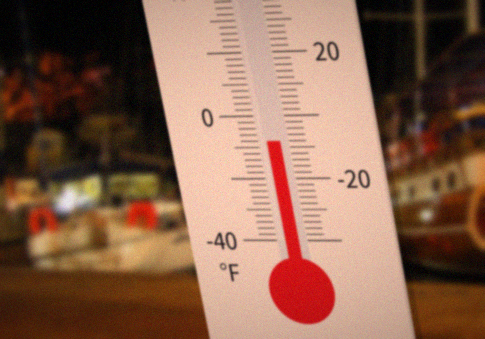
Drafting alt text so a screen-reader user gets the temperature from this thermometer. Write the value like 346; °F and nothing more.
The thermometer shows -8; °F
